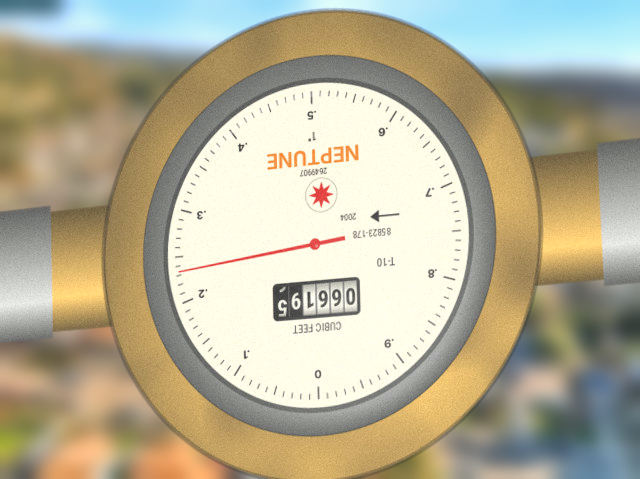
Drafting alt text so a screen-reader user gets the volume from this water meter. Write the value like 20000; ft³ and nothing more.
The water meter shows 66195.23; ft³
